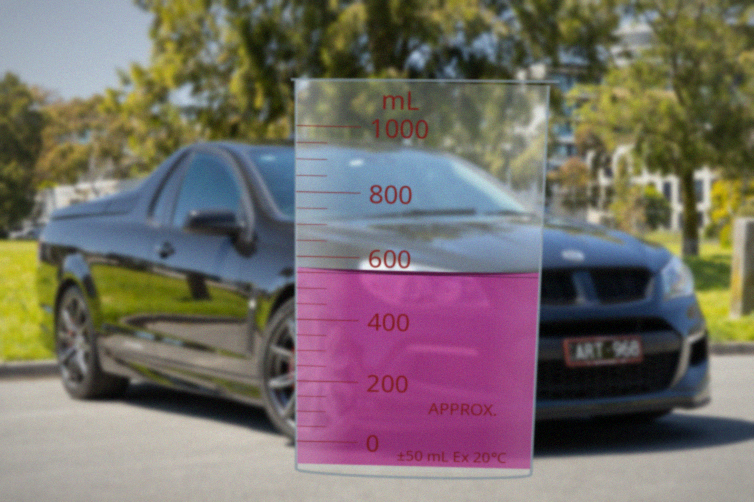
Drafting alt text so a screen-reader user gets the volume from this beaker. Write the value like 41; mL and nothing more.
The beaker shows 550; mL
